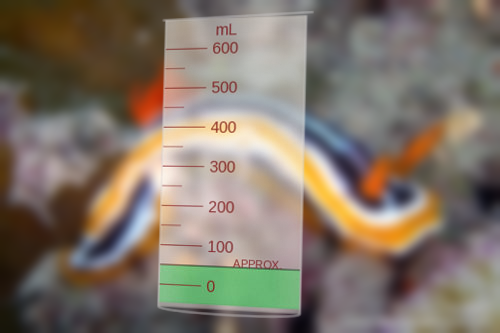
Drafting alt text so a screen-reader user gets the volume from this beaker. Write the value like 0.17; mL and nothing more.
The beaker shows 50; mL
